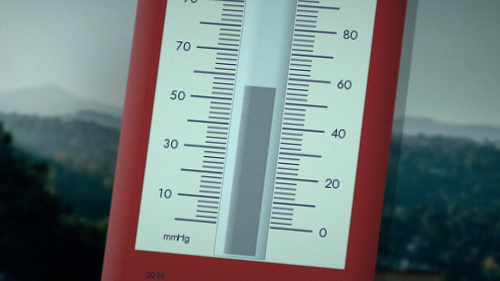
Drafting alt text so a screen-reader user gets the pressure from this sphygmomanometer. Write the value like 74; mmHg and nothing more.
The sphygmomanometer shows 56; mmHg
